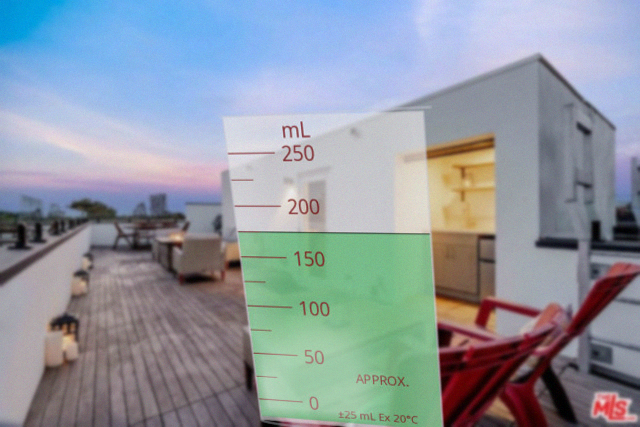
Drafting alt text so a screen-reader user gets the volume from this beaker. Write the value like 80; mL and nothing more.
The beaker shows 175; mL
